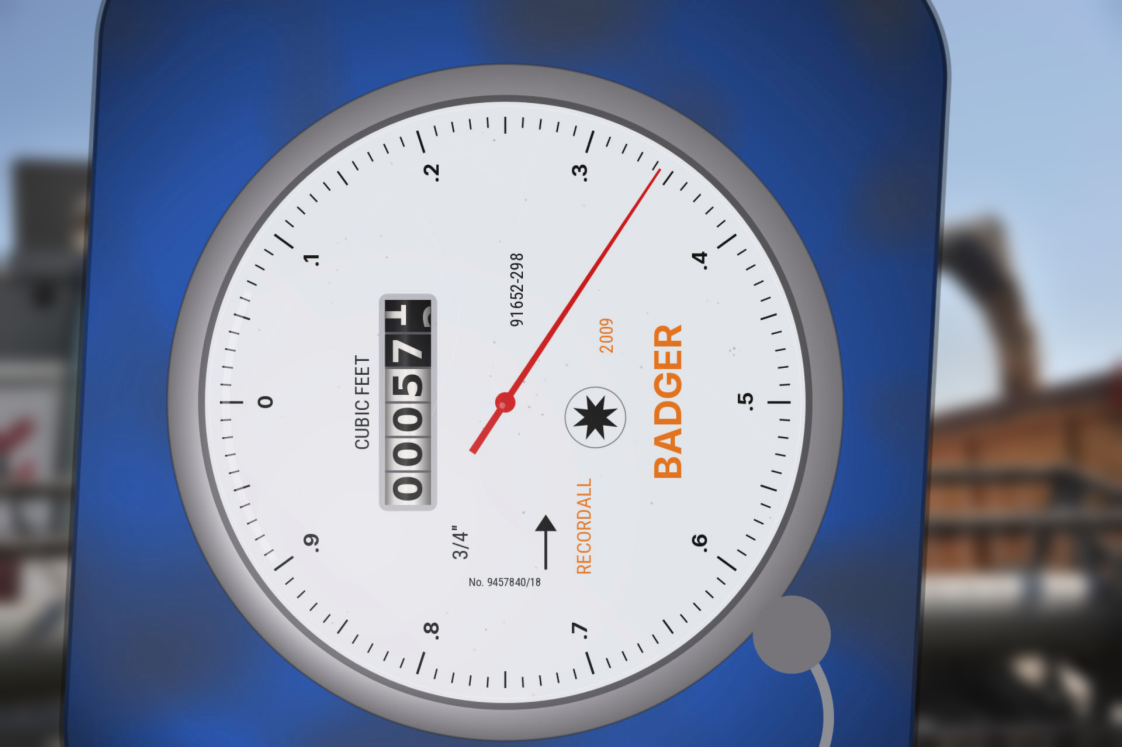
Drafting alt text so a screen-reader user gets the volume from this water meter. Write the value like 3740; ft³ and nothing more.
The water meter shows 571.34; ft³
